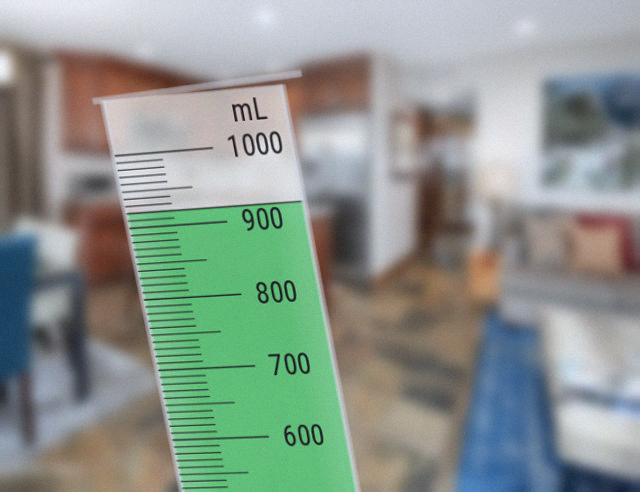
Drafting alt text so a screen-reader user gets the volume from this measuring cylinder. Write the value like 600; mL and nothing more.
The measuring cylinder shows 920; mL
